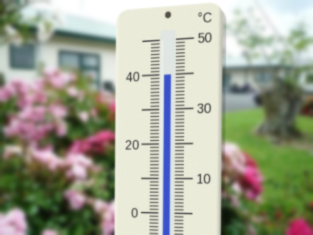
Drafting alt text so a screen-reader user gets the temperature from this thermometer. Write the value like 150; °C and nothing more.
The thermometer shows 40; °C
